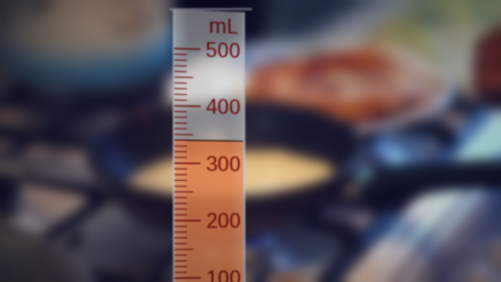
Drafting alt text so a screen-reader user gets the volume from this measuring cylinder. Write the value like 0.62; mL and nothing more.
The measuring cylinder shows 340; mL
